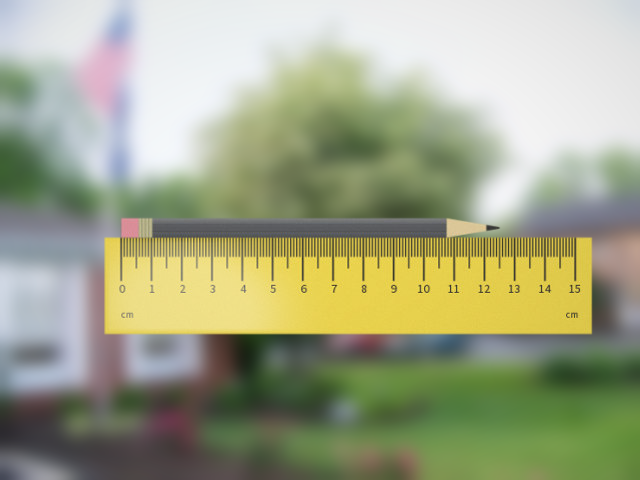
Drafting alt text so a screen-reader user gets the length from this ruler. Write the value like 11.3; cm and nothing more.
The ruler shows 12.5; cm
